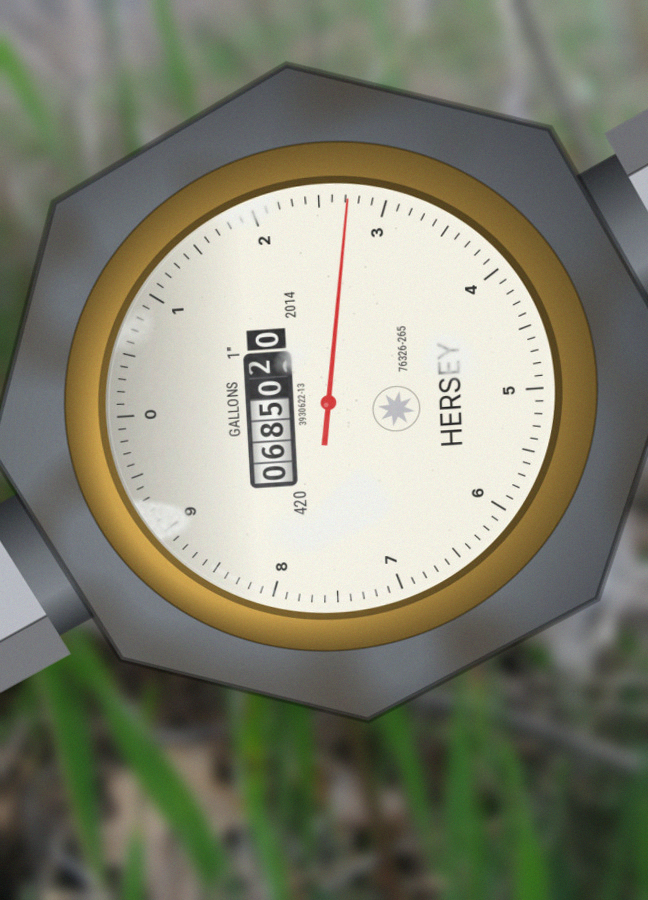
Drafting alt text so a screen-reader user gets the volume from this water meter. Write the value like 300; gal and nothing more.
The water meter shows 685022.7; gal
